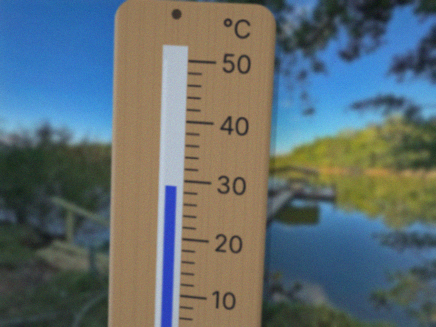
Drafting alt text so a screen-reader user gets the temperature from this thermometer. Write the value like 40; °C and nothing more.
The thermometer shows 29; °C
